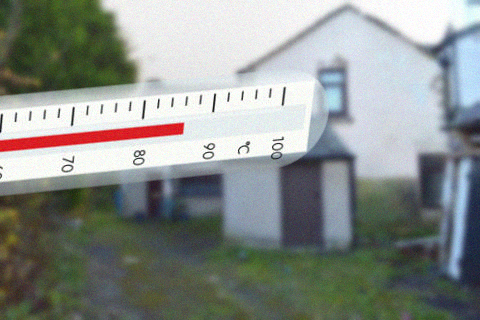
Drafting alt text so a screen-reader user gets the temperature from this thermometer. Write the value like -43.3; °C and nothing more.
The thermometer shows 86; °C
